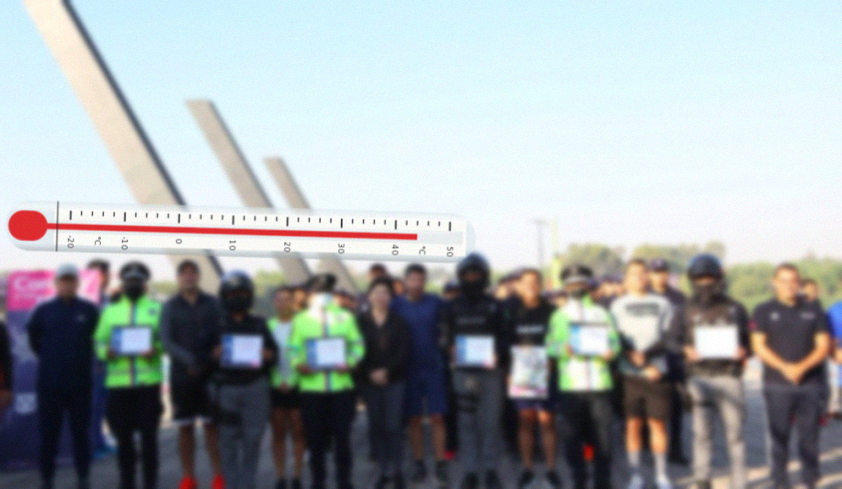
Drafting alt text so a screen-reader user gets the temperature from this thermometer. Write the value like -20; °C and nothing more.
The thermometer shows 44; °C
